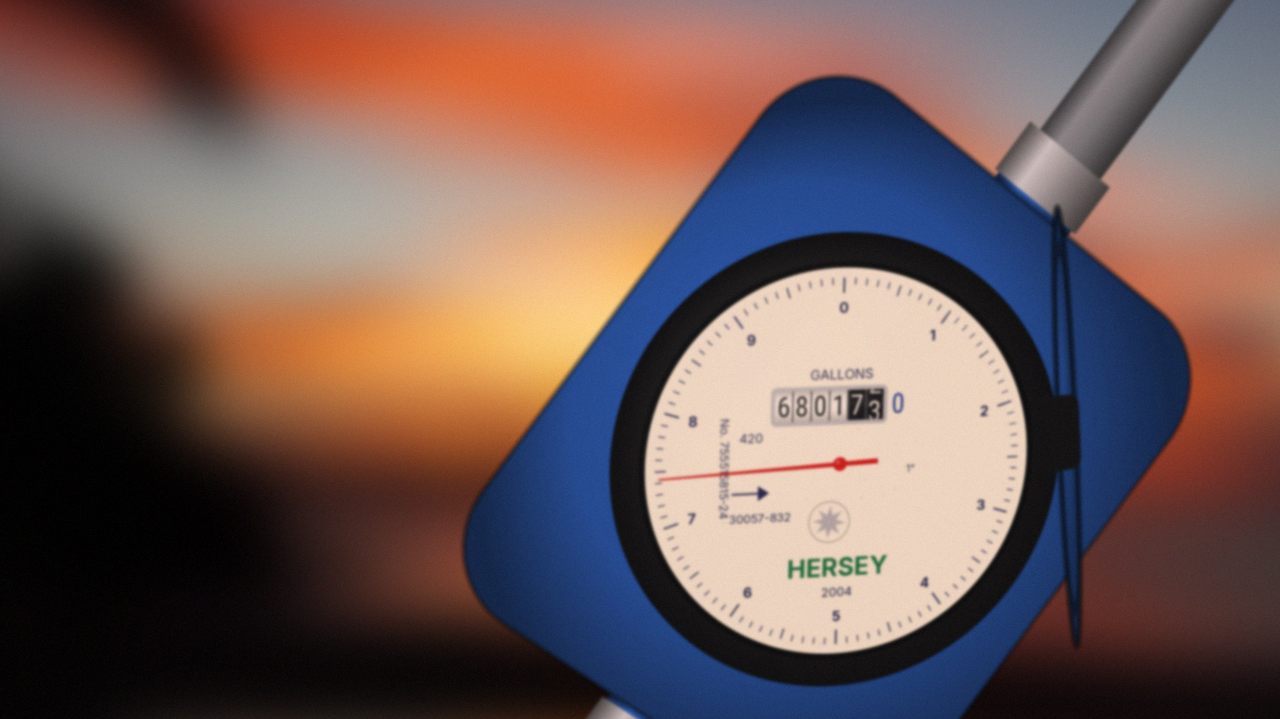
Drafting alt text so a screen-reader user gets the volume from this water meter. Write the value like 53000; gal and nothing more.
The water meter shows 6801727.4; gal
